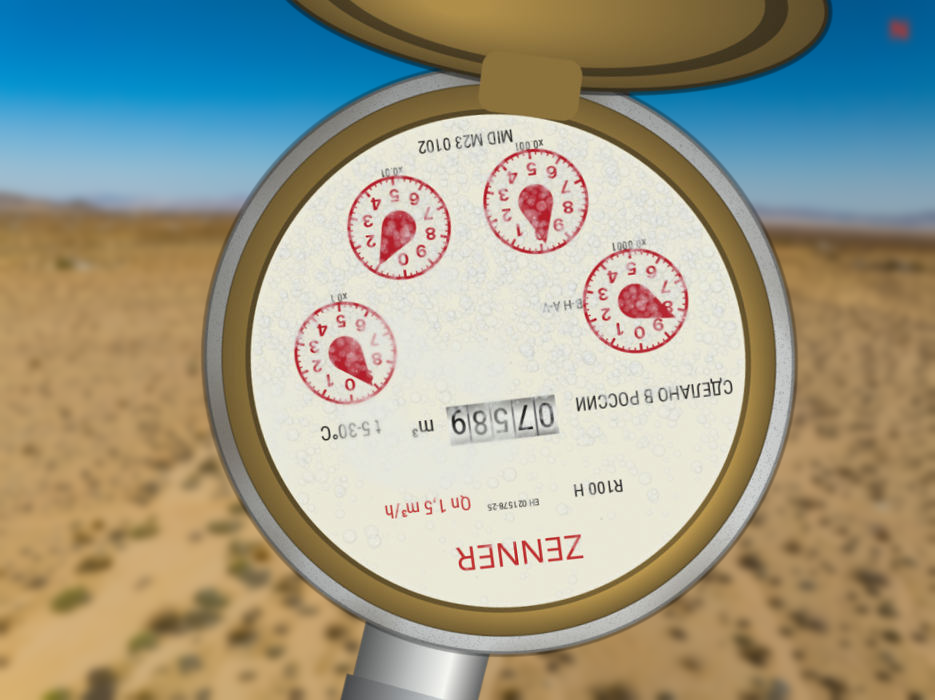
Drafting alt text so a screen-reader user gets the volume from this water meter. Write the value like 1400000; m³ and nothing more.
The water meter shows 7588.9098; m³
